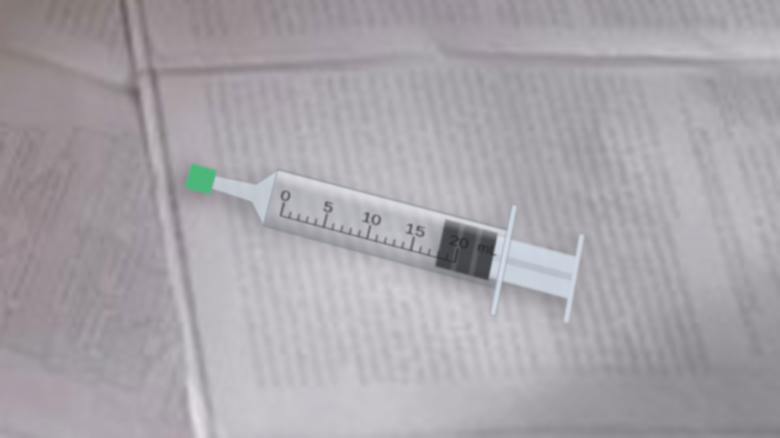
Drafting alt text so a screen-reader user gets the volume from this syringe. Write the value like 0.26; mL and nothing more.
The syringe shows 18; mL
